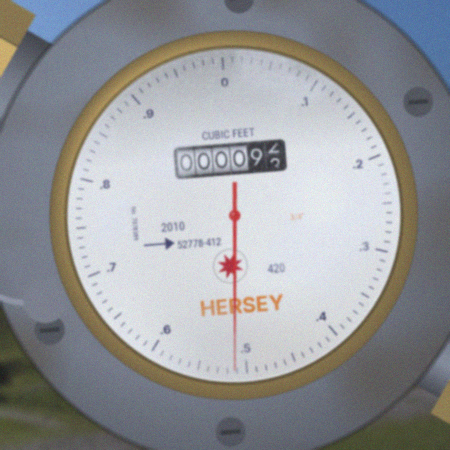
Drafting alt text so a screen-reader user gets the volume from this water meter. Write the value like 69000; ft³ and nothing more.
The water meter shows 92.51; ft³
